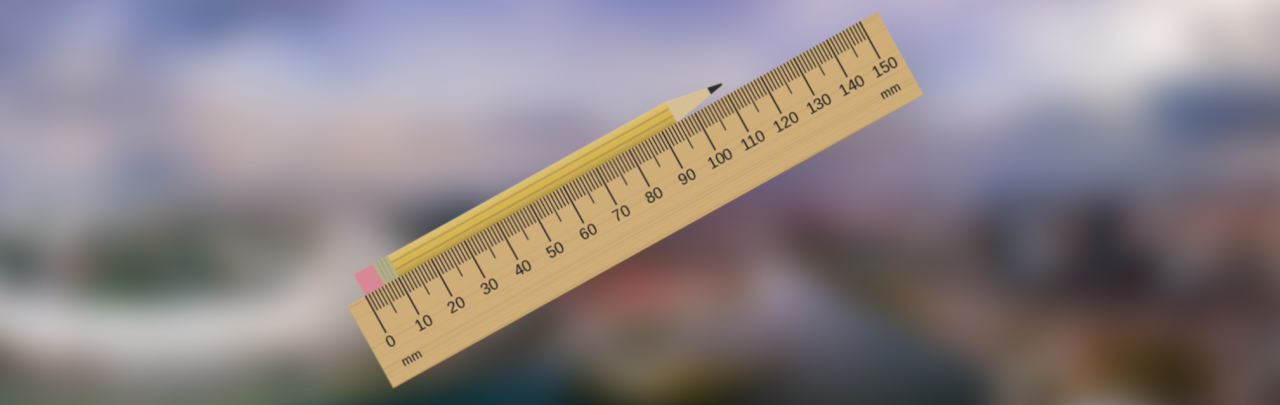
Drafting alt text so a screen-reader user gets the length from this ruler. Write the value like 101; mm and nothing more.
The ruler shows 110; mm
